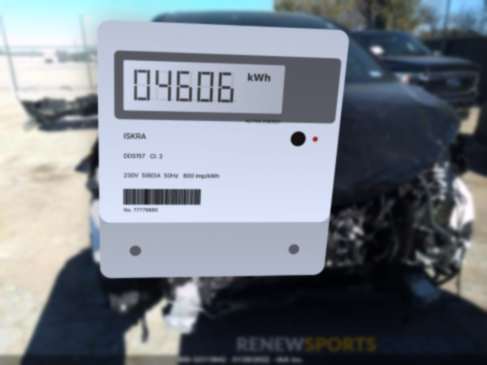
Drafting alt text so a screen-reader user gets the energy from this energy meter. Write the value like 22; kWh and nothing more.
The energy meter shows 4606; kWh
